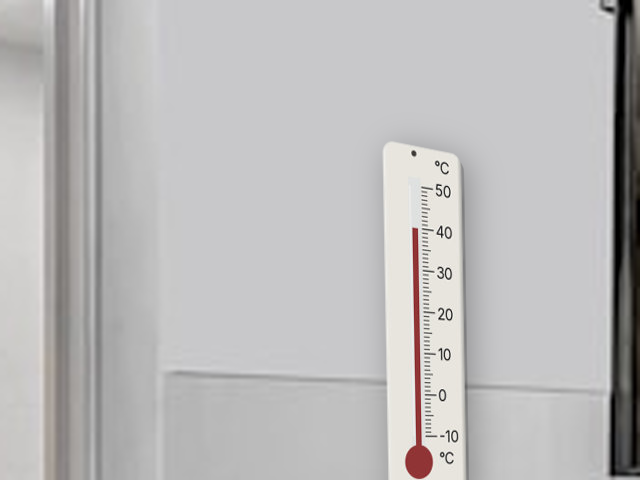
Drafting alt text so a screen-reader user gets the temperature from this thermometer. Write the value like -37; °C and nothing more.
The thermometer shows 40; °C
